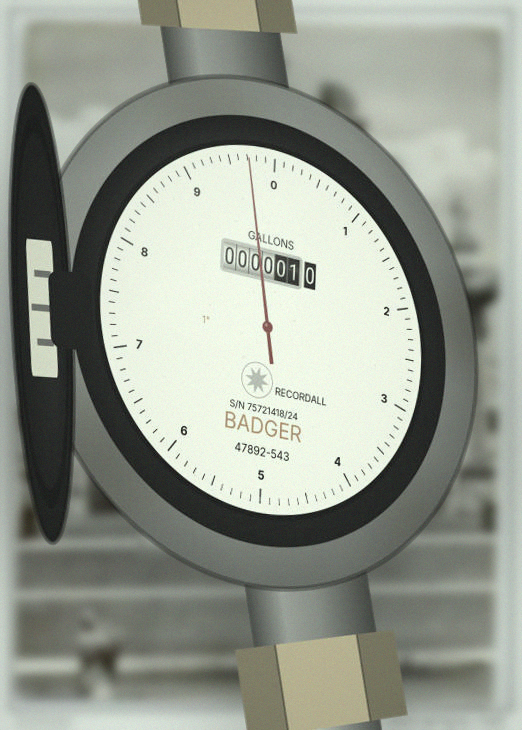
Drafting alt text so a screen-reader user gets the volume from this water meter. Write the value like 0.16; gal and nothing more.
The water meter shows 9.7; gal
